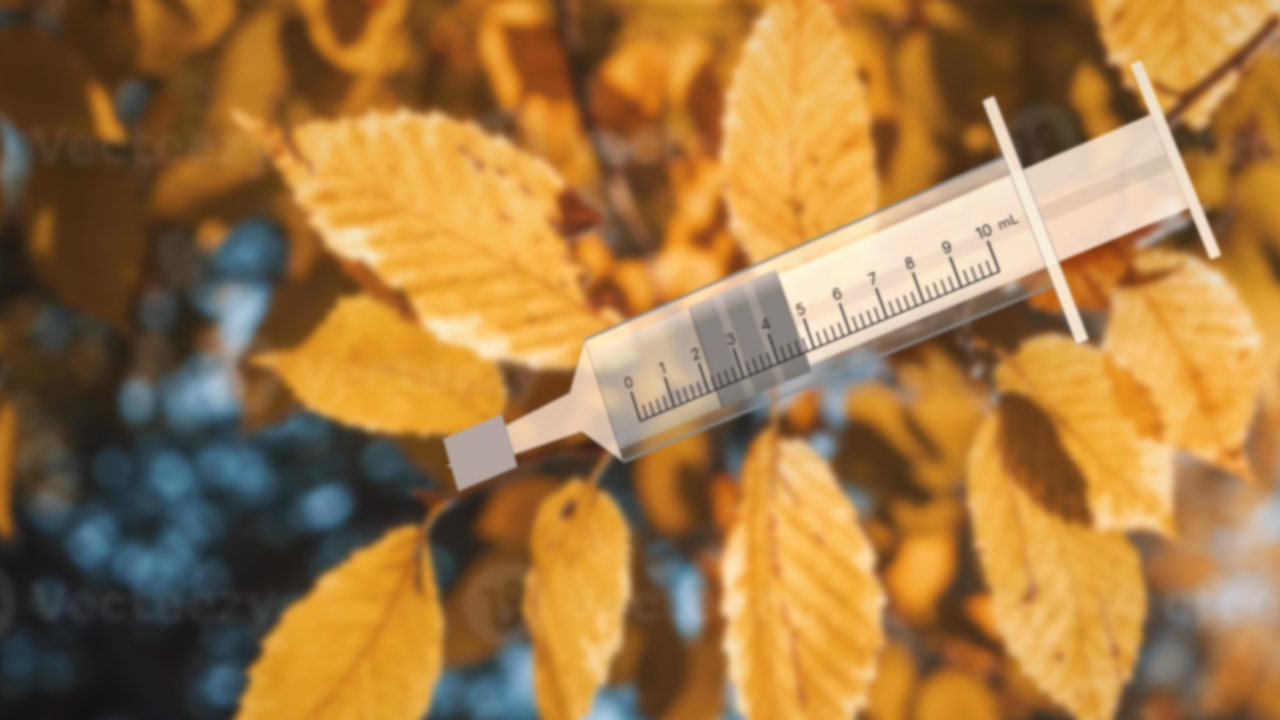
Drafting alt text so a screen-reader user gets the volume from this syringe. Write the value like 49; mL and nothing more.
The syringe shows 2.2; mL
